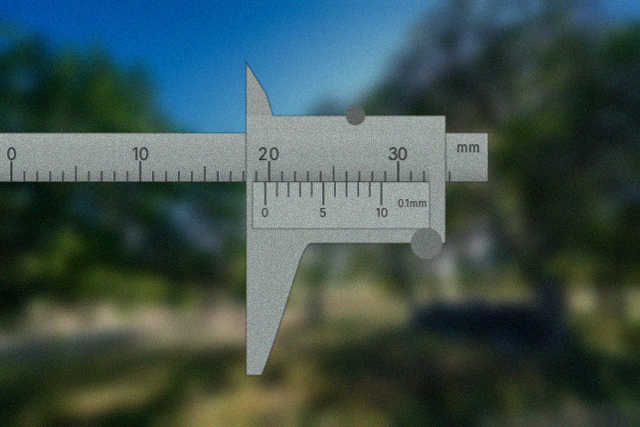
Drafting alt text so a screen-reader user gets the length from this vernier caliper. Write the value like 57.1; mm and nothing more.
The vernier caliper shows 19.7; mm
